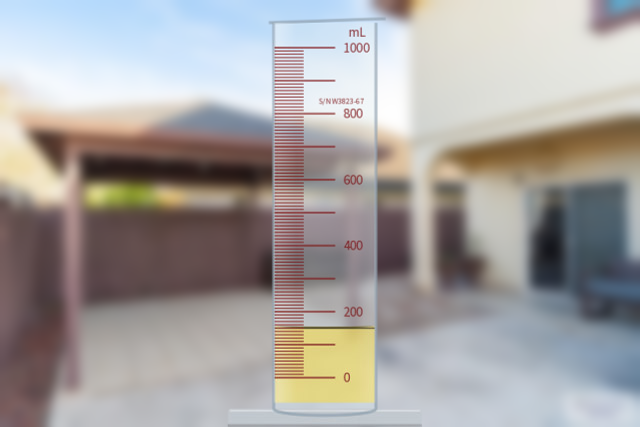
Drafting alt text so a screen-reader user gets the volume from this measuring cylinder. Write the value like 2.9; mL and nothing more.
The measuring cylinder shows 150; mL
